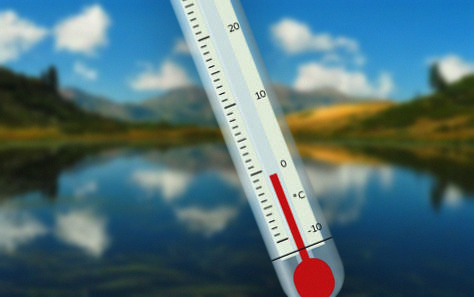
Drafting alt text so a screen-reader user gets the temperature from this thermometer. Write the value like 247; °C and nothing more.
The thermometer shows -1; °C
